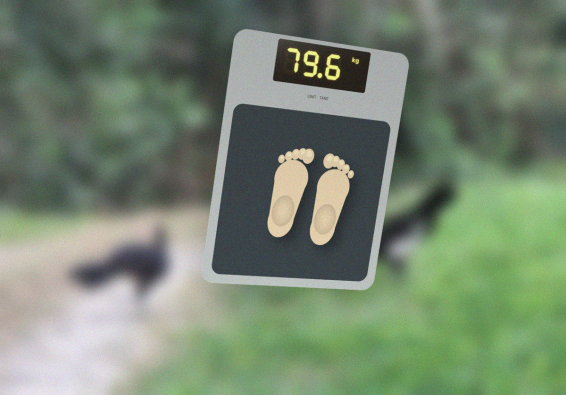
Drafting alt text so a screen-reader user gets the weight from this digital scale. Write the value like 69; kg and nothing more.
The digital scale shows 79.6; kg
